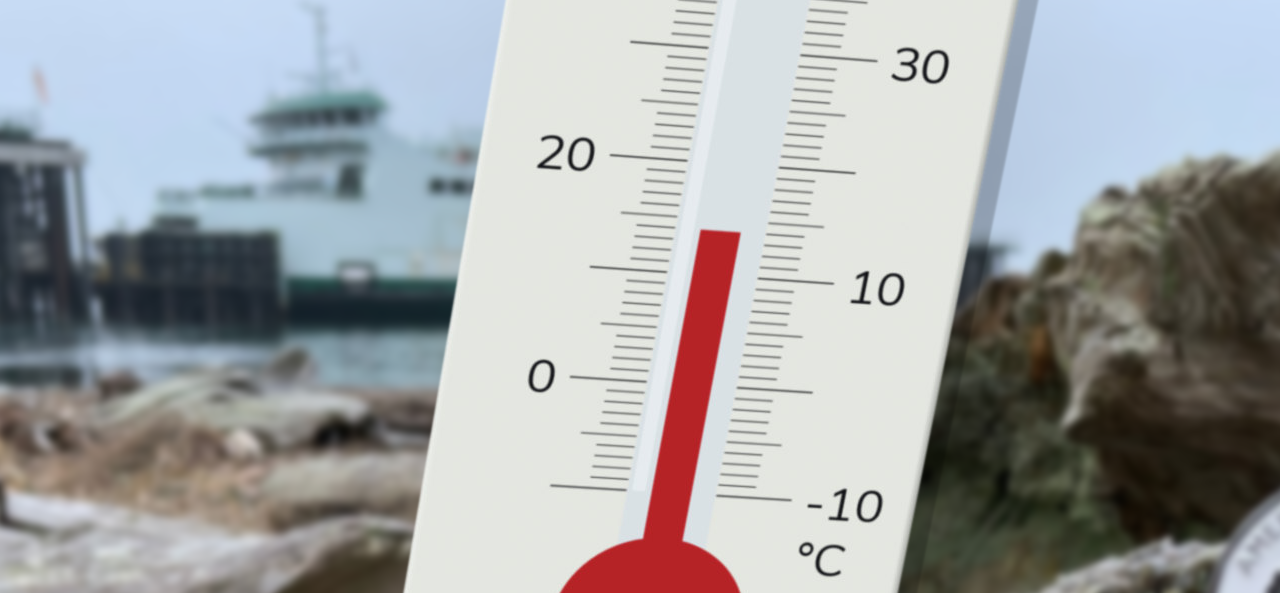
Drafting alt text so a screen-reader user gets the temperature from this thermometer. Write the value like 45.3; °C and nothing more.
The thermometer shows 14; °C
